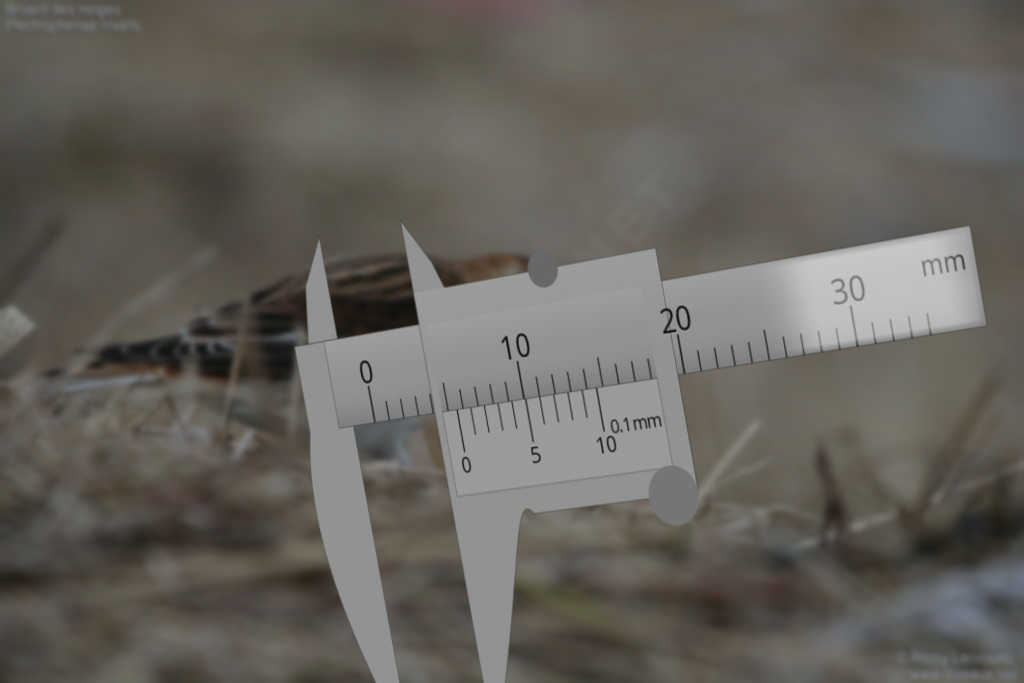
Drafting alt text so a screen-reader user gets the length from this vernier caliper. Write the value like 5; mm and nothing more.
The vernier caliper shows 5.6; mm
